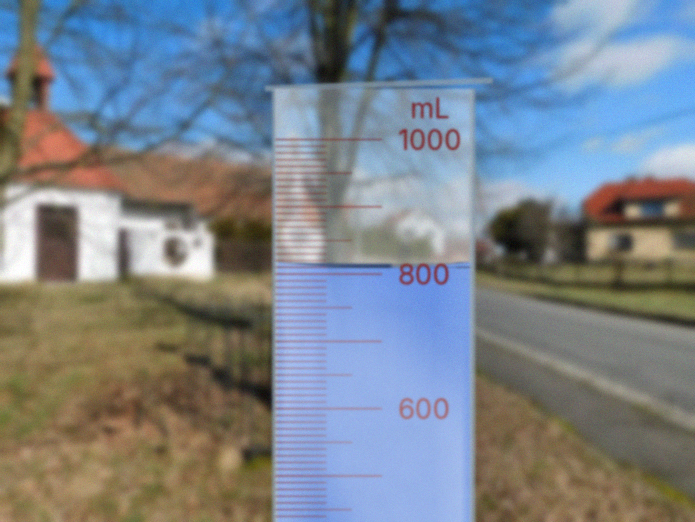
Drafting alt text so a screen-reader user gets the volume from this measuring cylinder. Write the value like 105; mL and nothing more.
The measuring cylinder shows 810; mL
